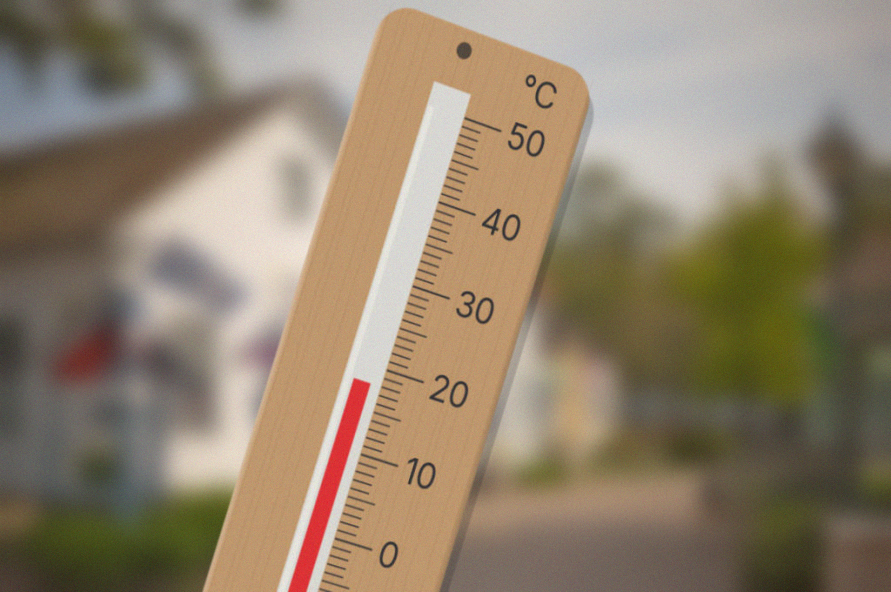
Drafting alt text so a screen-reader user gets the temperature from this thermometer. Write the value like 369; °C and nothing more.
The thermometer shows 18; °C
